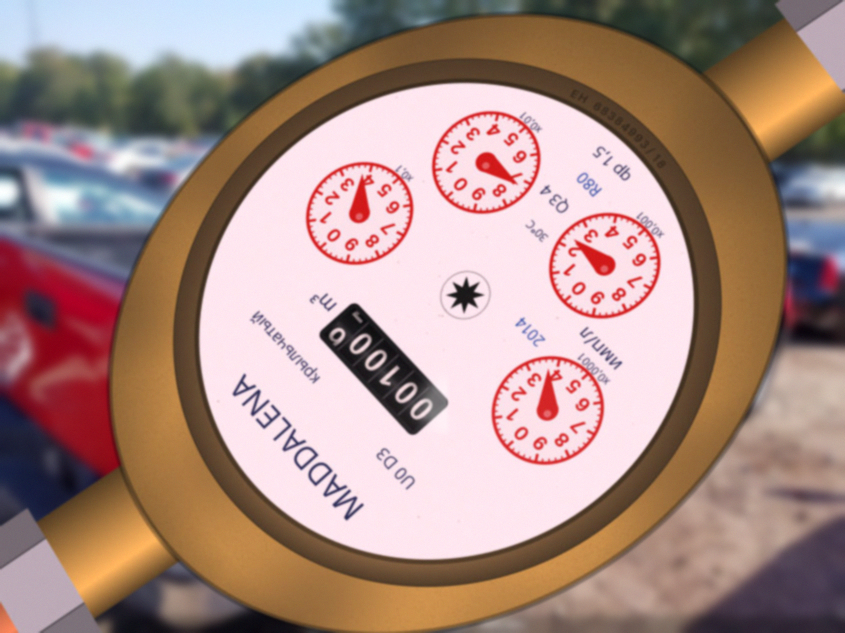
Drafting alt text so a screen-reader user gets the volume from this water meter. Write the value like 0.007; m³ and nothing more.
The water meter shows 1006.3723; m³
